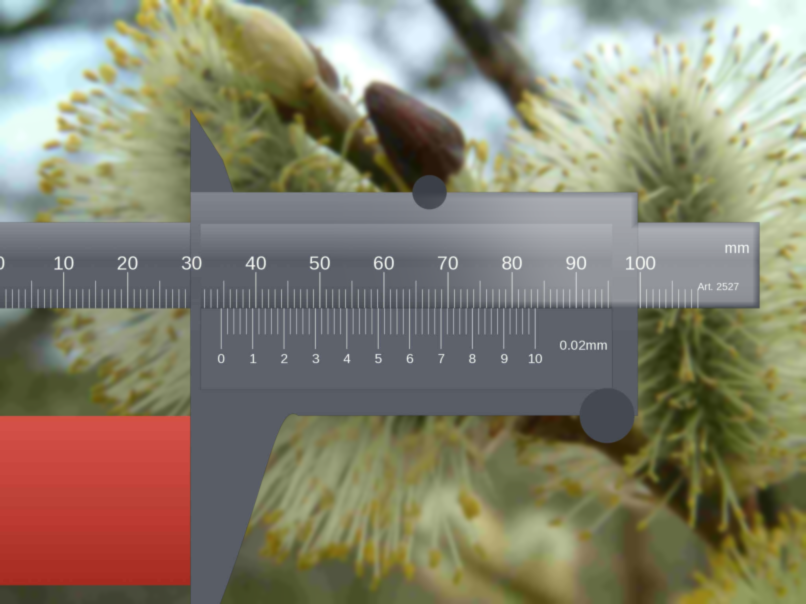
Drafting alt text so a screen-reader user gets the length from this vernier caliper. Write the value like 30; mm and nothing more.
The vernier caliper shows 34.6; mm
